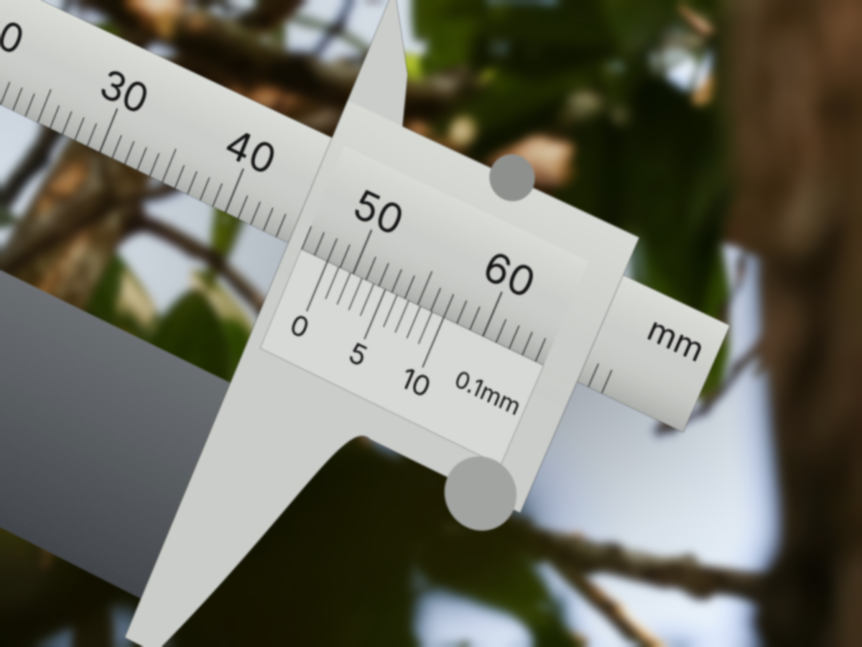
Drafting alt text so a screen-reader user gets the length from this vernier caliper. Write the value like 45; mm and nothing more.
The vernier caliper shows 48.0; mm
